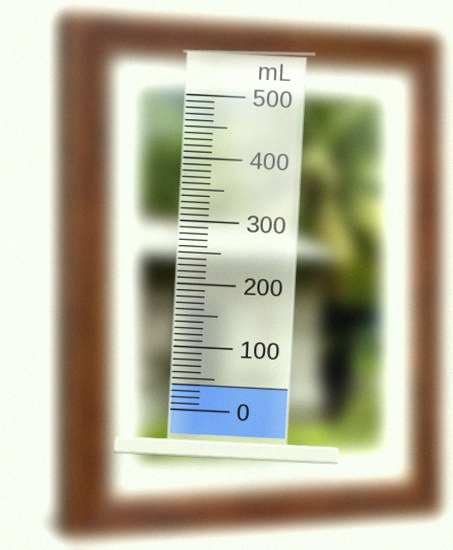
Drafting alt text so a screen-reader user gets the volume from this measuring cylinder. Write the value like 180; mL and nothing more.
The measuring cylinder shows 40; mL
